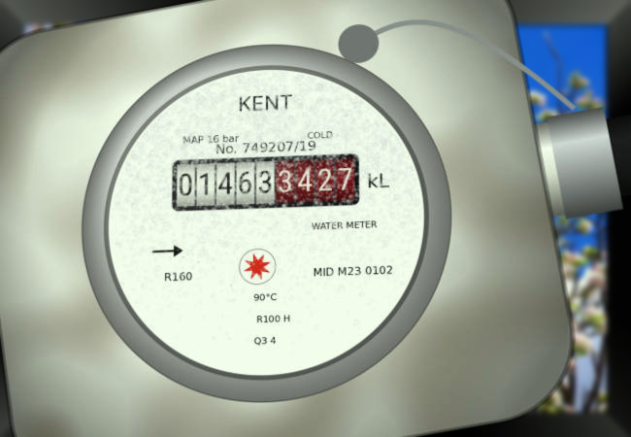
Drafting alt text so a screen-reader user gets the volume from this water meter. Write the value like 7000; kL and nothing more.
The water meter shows 1463.3427; kL
